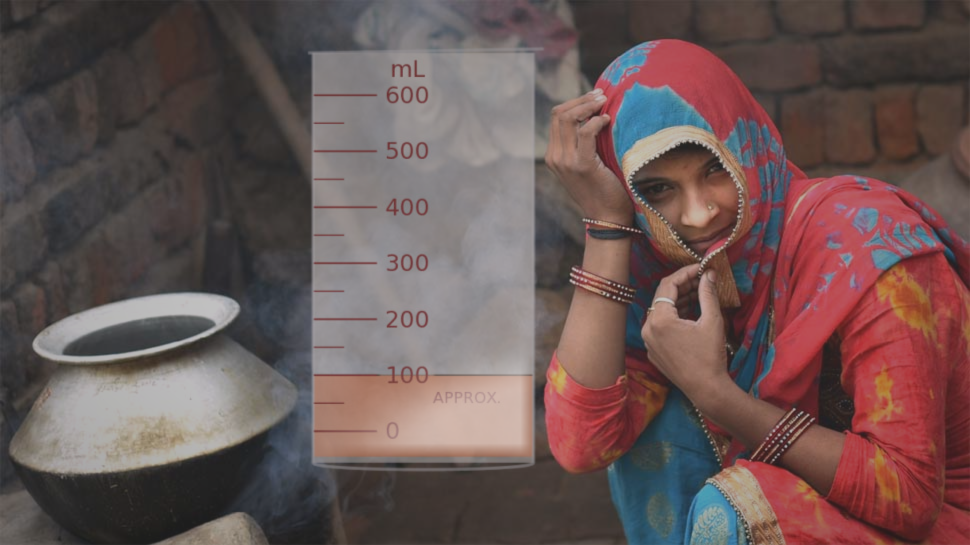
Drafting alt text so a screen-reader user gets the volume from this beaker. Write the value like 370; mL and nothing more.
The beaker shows 100; mL
